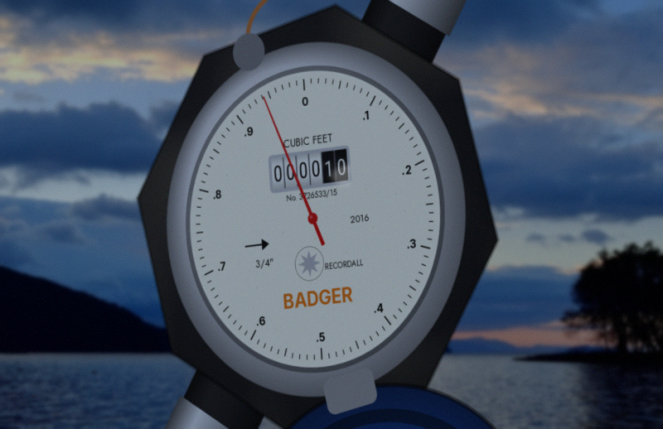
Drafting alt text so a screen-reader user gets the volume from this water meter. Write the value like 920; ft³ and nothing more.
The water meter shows 9.94; ft³
